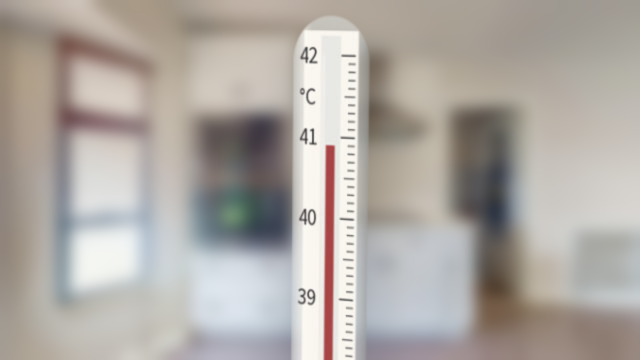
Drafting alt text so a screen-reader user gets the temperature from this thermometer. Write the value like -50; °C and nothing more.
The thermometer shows 40.9; °C
